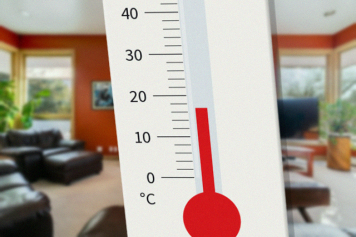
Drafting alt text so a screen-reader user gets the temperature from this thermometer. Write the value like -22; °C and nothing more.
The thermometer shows 17; °C
